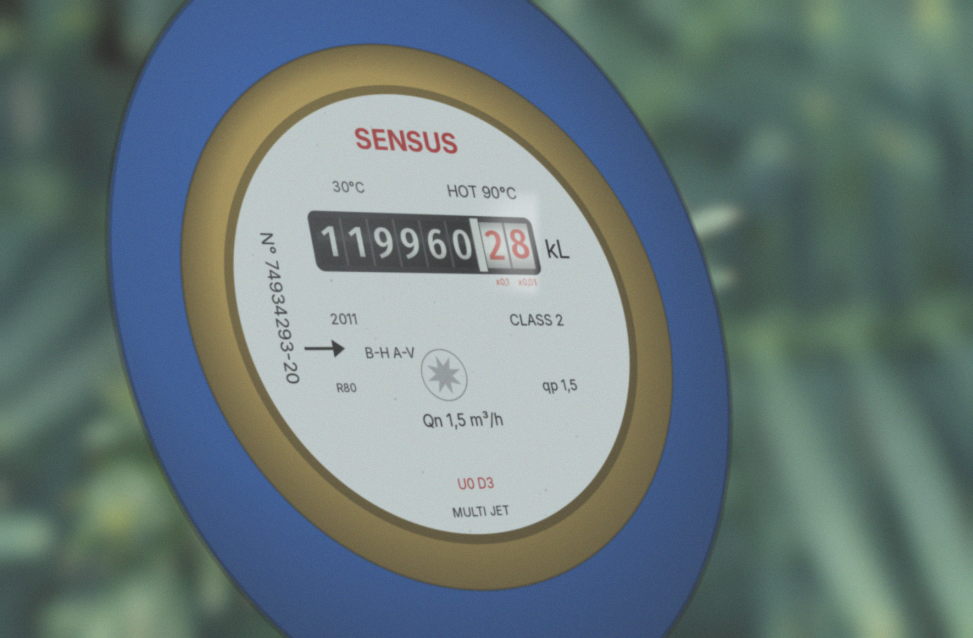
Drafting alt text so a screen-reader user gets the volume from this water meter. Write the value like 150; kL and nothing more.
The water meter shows 119960.28; kL
